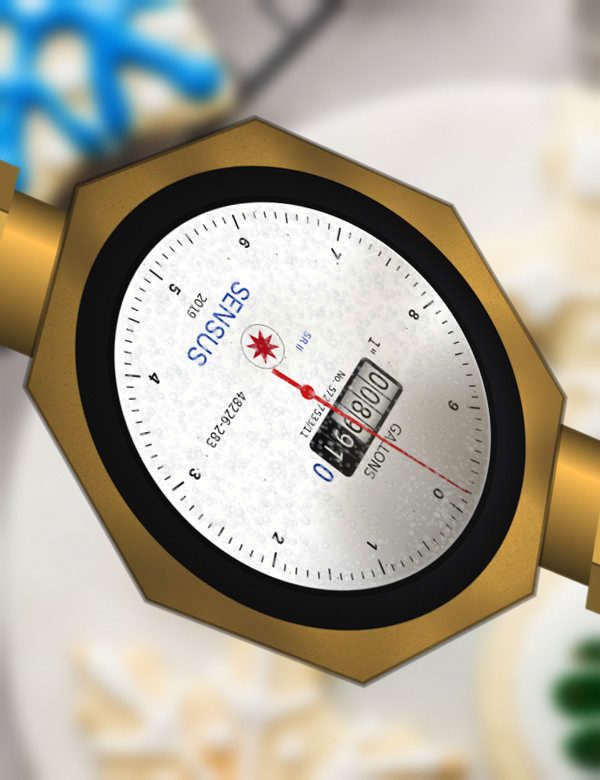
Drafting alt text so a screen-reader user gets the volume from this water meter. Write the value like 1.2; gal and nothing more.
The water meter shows 89909.8; gal
